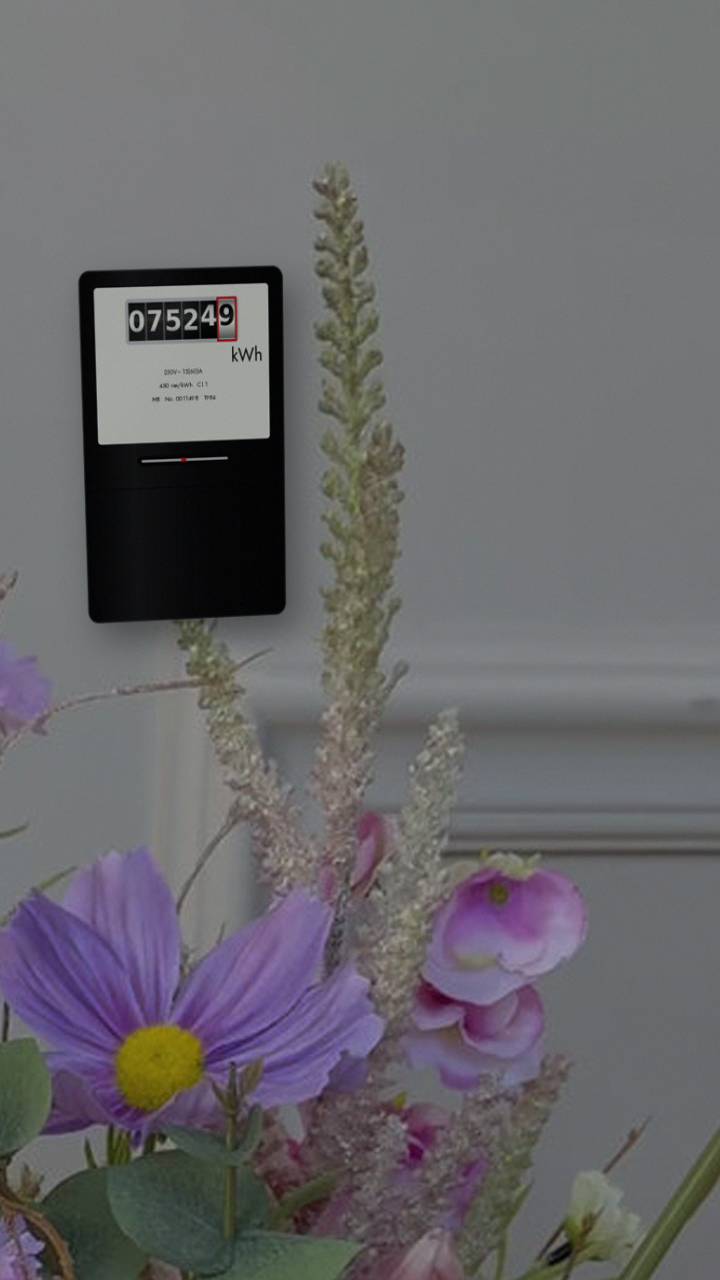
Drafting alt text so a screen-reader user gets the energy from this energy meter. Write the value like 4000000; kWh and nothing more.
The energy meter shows 7524.9; kWh
